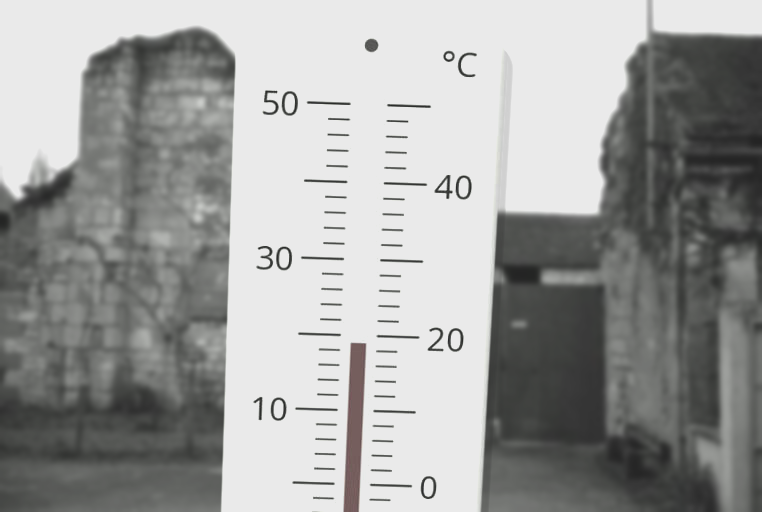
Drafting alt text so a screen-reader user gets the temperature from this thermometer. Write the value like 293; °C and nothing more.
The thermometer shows 19; °C
